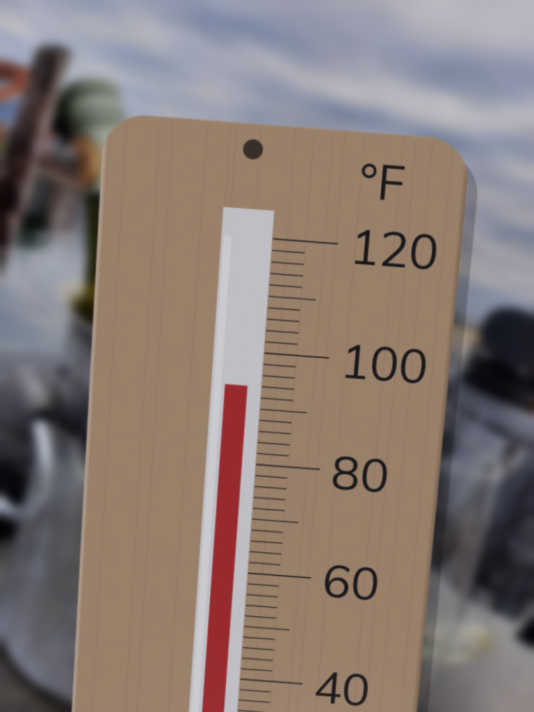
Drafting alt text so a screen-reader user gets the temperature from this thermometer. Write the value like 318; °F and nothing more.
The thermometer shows 94; °F
